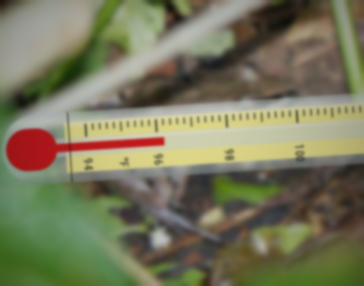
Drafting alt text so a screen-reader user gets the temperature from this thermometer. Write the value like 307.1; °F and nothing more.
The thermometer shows 96.2; °F
